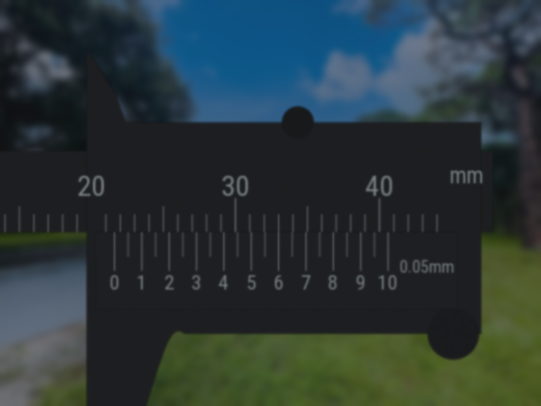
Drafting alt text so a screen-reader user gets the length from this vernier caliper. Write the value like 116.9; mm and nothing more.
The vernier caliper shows 21.6; mm
